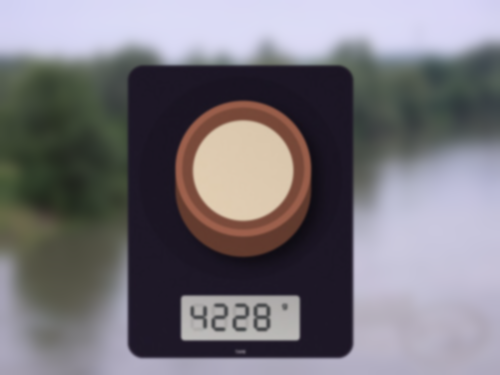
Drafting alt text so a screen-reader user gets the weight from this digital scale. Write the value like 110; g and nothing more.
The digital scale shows 4228; g
